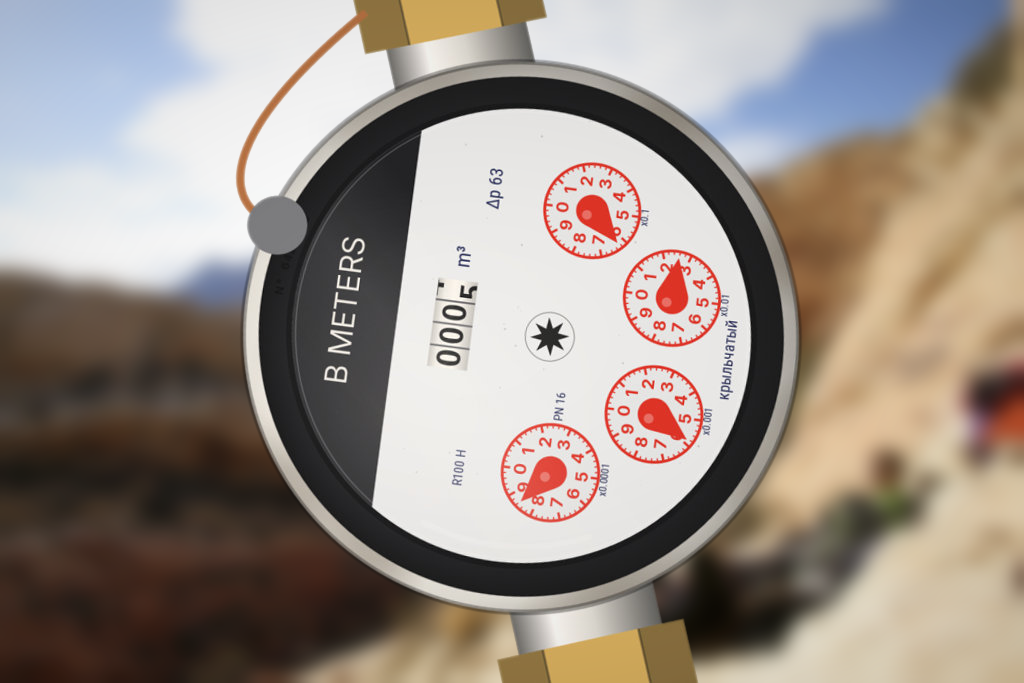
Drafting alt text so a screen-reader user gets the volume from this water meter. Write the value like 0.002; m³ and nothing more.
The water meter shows 4.6258; m³
